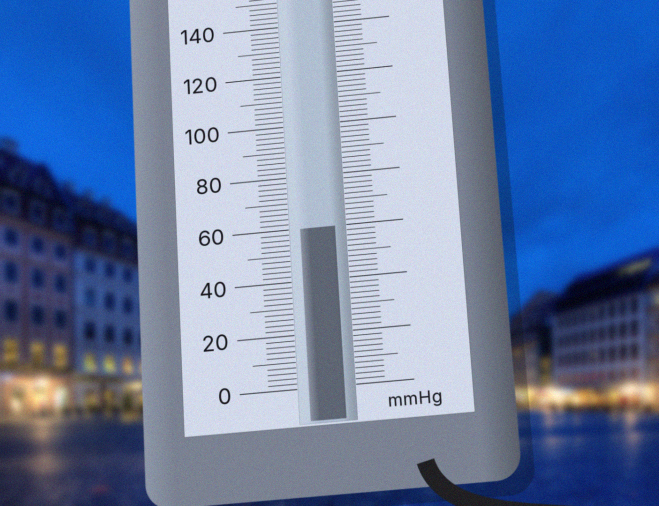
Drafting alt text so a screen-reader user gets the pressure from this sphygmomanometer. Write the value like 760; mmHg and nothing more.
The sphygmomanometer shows 60; mmHg
